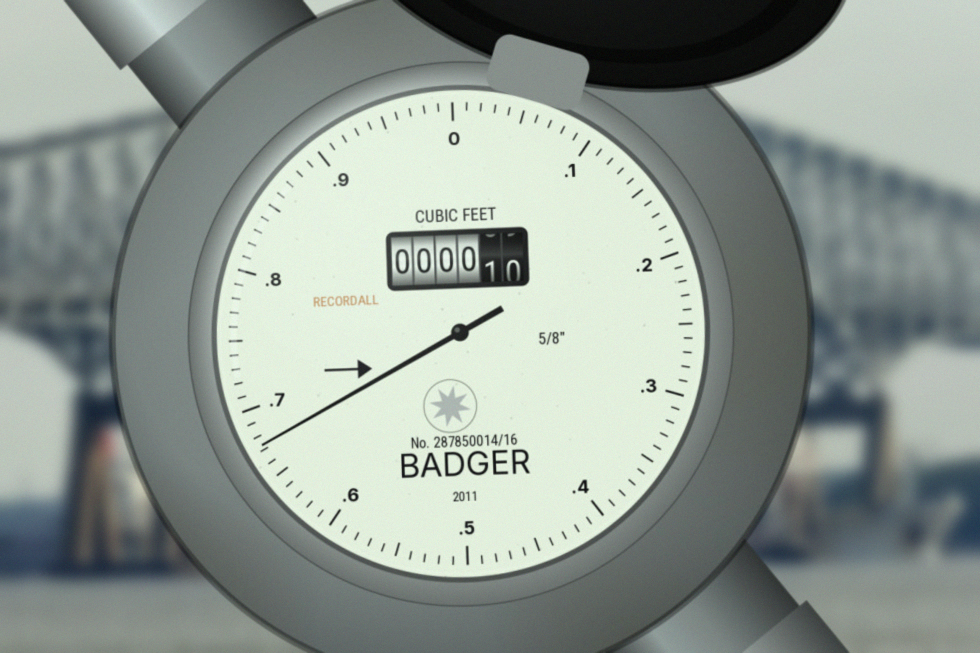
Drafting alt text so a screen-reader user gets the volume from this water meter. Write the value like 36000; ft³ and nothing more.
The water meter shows 9.67; ft³
